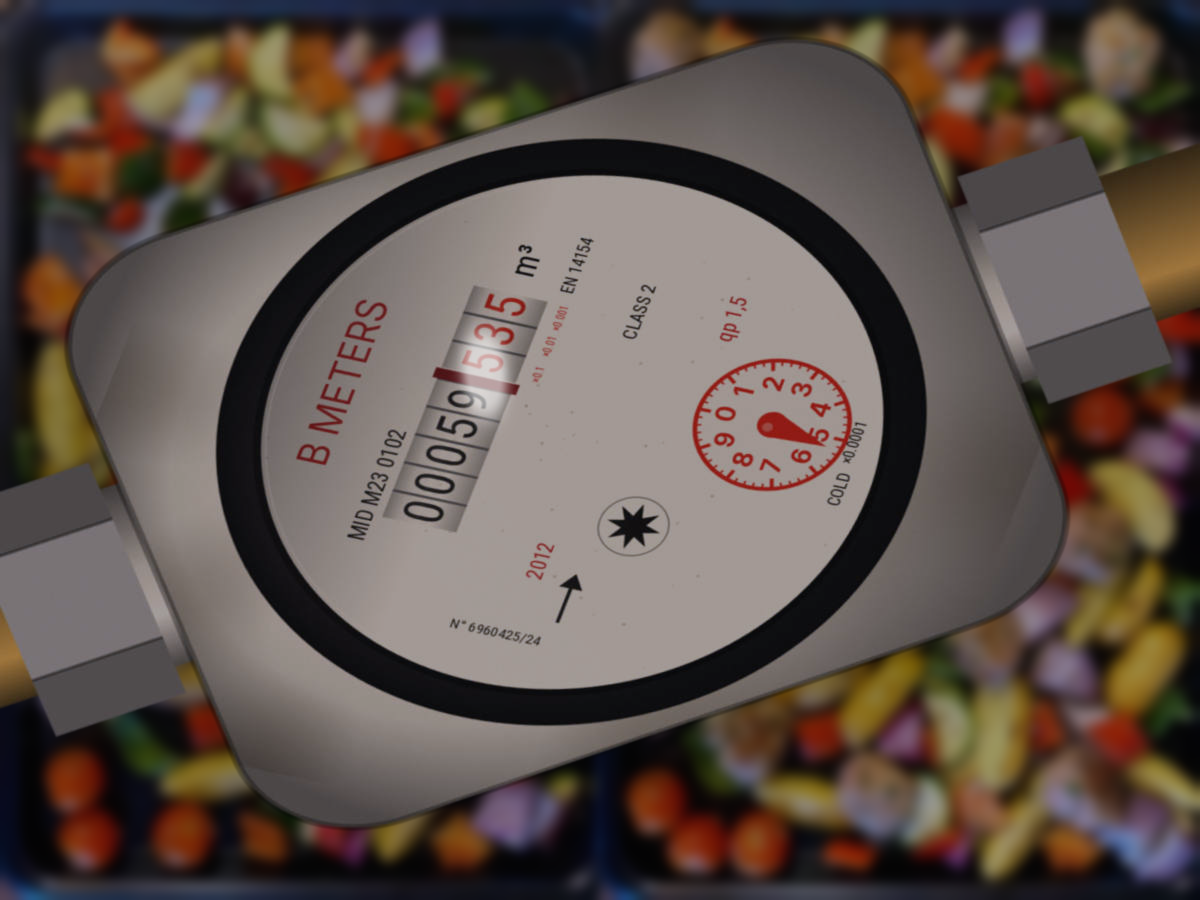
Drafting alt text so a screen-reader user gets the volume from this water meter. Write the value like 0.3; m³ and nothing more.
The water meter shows 59.5355; m³
